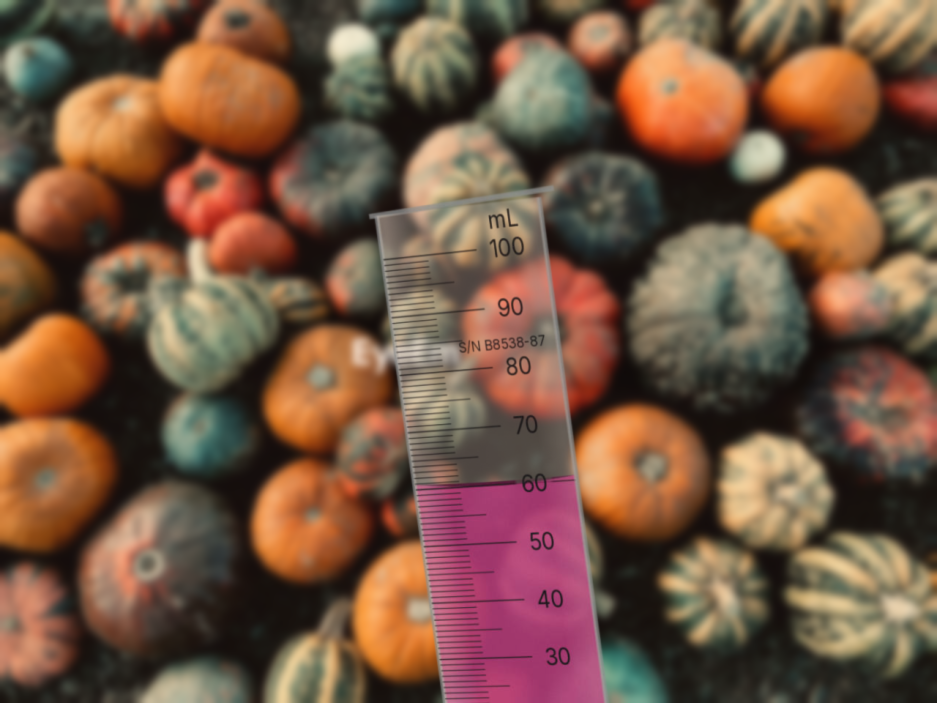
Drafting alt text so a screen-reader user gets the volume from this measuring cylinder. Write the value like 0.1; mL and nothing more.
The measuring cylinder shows 60; mL
